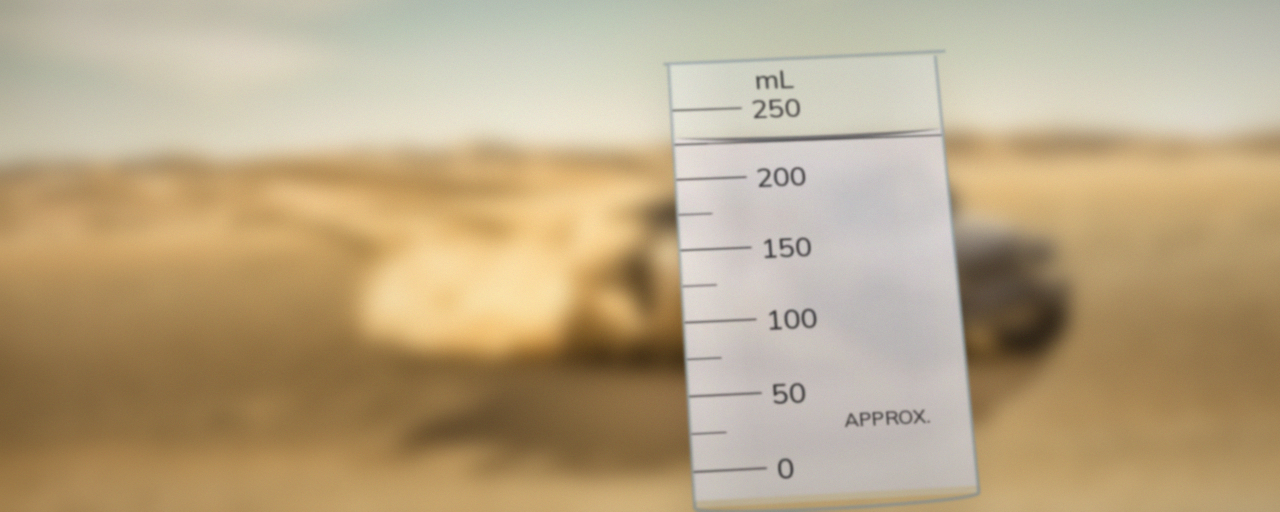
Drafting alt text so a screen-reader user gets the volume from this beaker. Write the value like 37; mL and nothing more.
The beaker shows 225; mL
